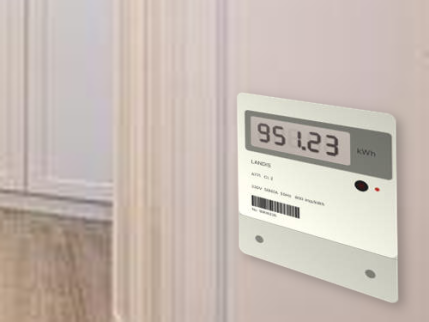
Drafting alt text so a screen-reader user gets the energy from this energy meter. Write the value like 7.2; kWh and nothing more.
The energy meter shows 951.23; kWh
